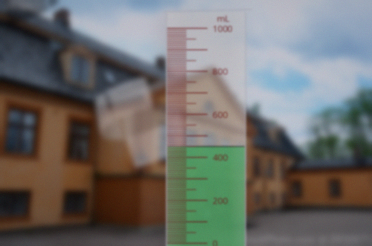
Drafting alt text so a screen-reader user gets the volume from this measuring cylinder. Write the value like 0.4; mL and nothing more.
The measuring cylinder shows 450; mL
